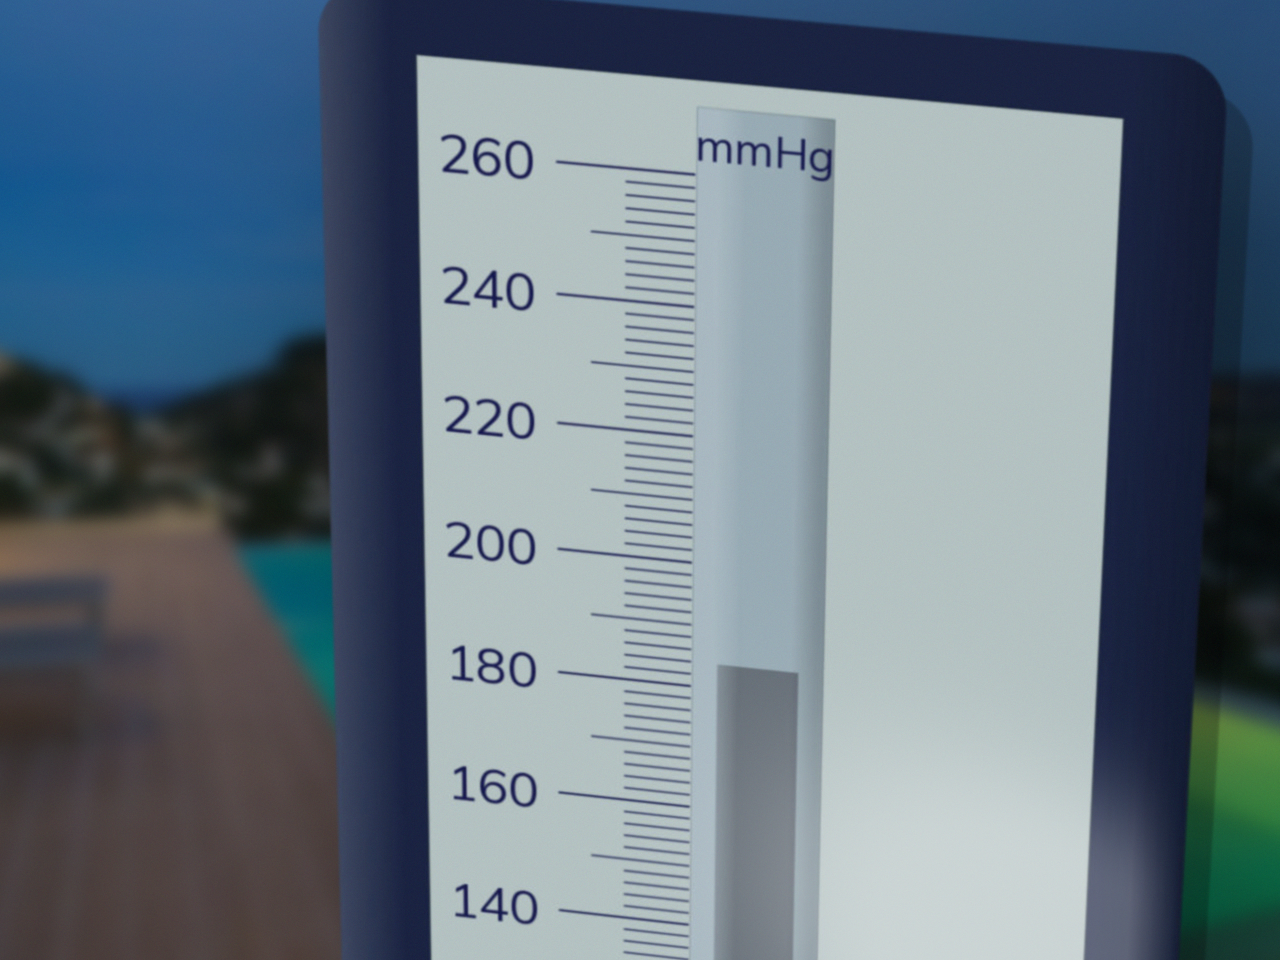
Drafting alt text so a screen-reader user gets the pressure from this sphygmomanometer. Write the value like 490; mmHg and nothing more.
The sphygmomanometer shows 184; mmHg
